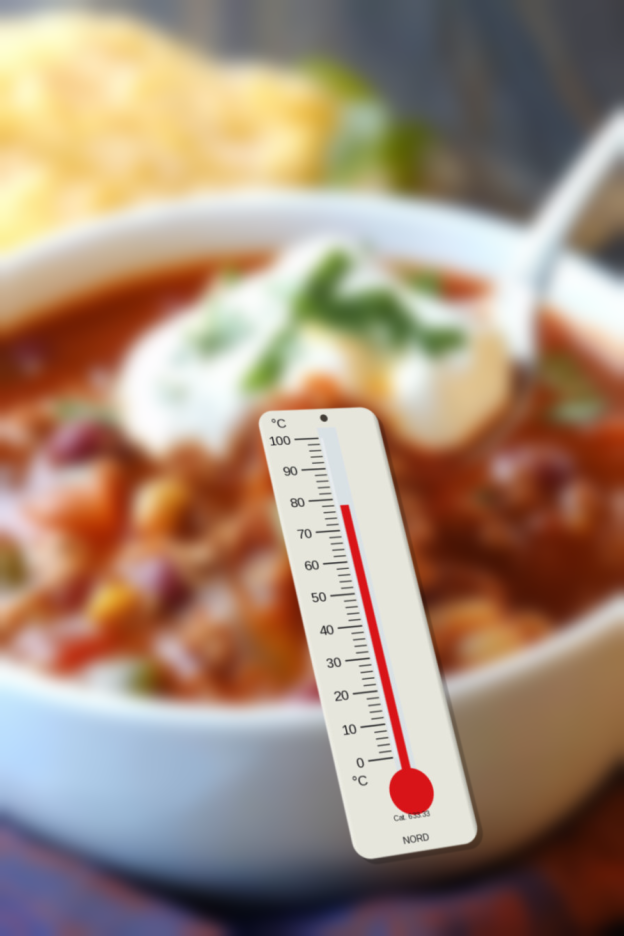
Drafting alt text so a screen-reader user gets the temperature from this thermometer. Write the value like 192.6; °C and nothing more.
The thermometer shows 78; °C
